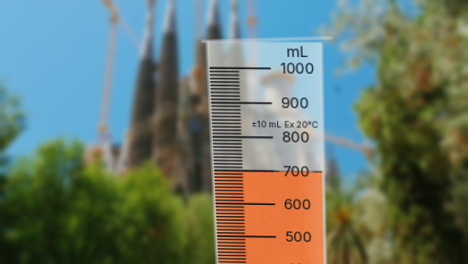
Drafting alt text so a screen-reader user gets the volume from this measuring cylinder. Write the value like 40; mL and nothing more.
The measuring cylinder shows 700; mL
